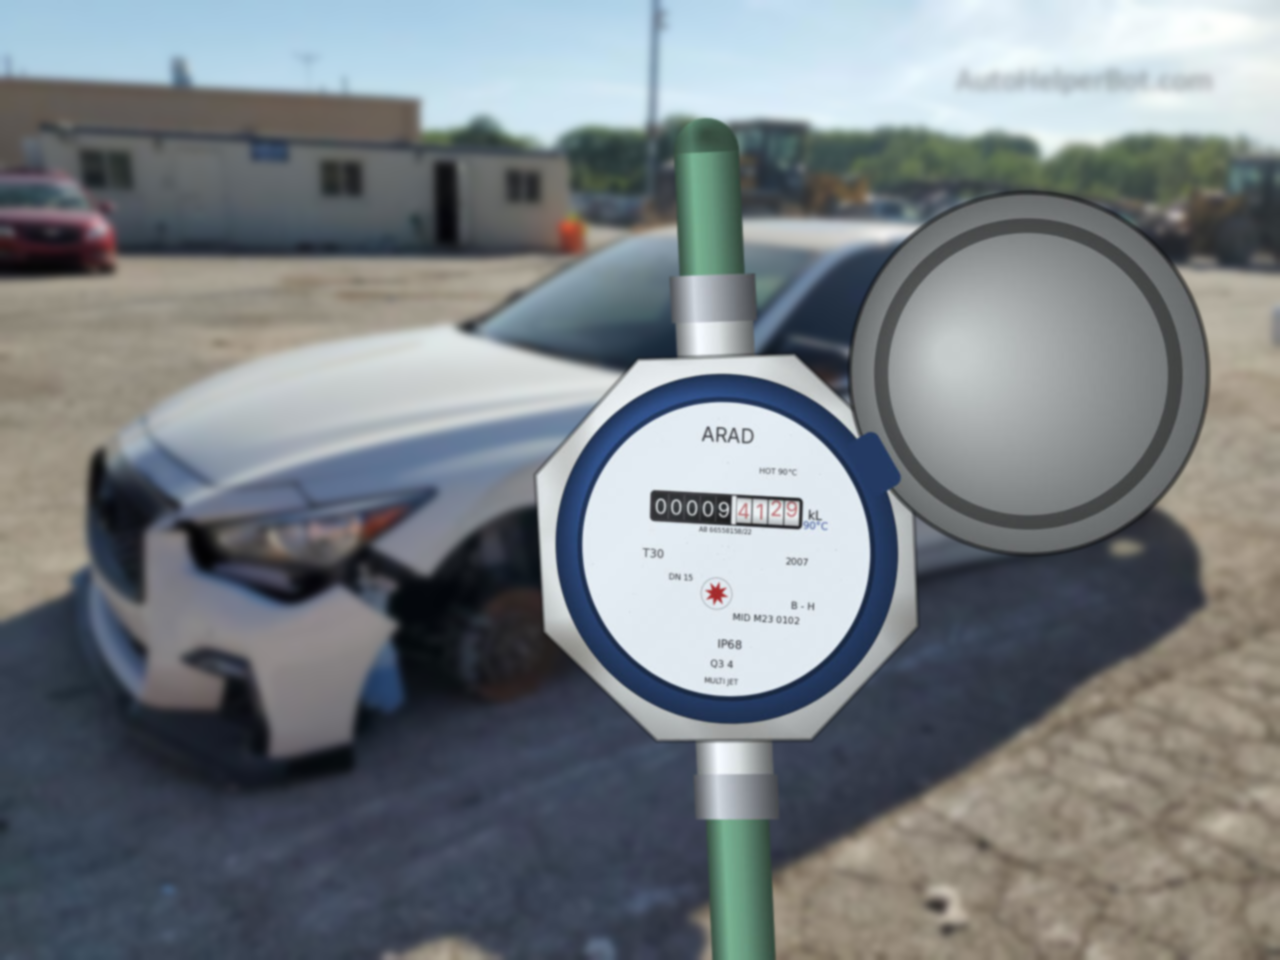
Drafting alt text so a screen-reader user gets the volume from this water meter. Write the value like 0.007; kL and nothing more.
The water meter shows 9.4129; kL
